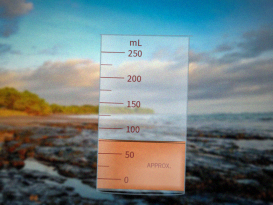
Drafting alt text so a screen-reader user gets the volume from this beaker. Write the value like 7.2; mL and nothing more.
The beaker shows 75; mL
